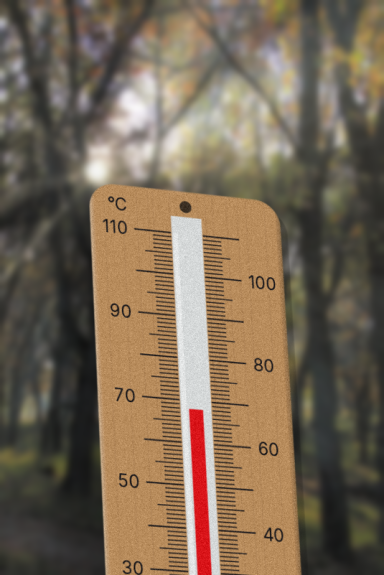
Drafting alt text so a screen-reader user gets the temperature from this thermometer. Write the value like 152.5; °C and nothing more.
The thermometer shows 68; °C
